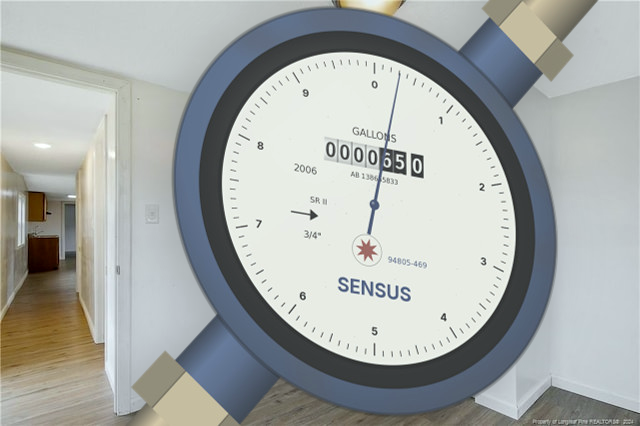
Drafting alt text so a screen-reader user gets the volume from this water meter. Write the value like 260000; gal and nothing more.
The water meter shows 650.3; gal
